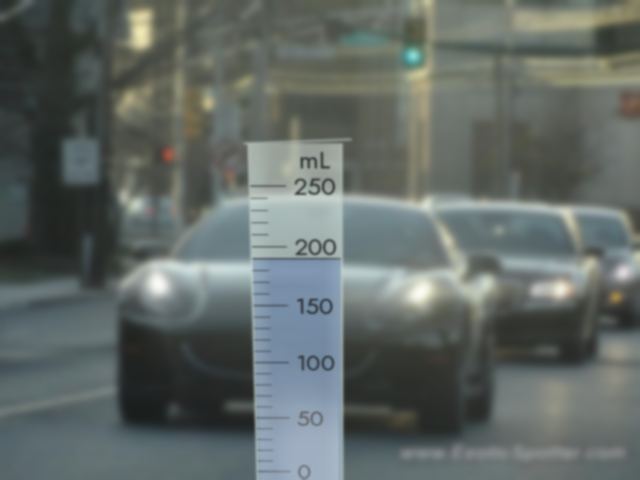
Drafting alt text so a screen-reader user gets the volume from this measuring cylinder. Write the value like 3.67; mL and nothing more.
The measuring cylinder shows 190; mL
